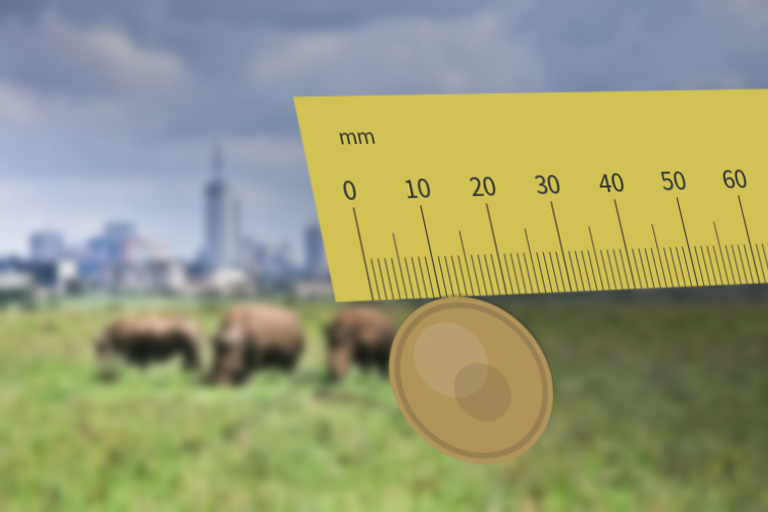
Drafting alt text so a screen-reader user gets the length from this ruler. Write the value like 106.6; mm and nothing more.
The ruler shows 24; mm
